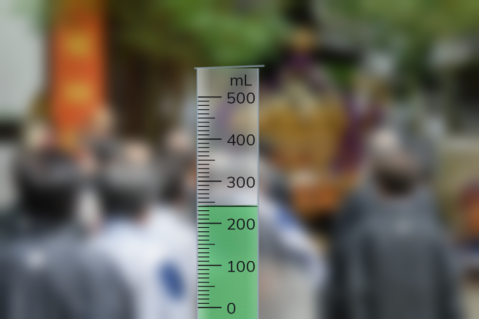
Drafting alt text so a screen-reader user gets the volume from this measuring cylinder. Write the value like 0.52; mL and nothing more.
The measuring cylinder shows 240; mL
